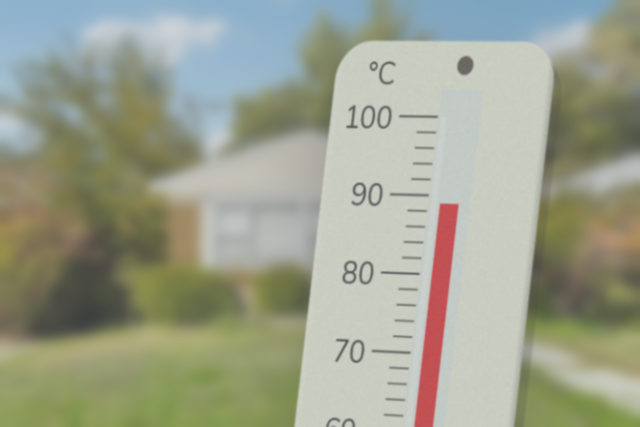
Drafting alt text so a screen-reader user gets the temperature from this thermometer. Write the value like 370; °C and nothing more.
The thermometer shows 89; °C
